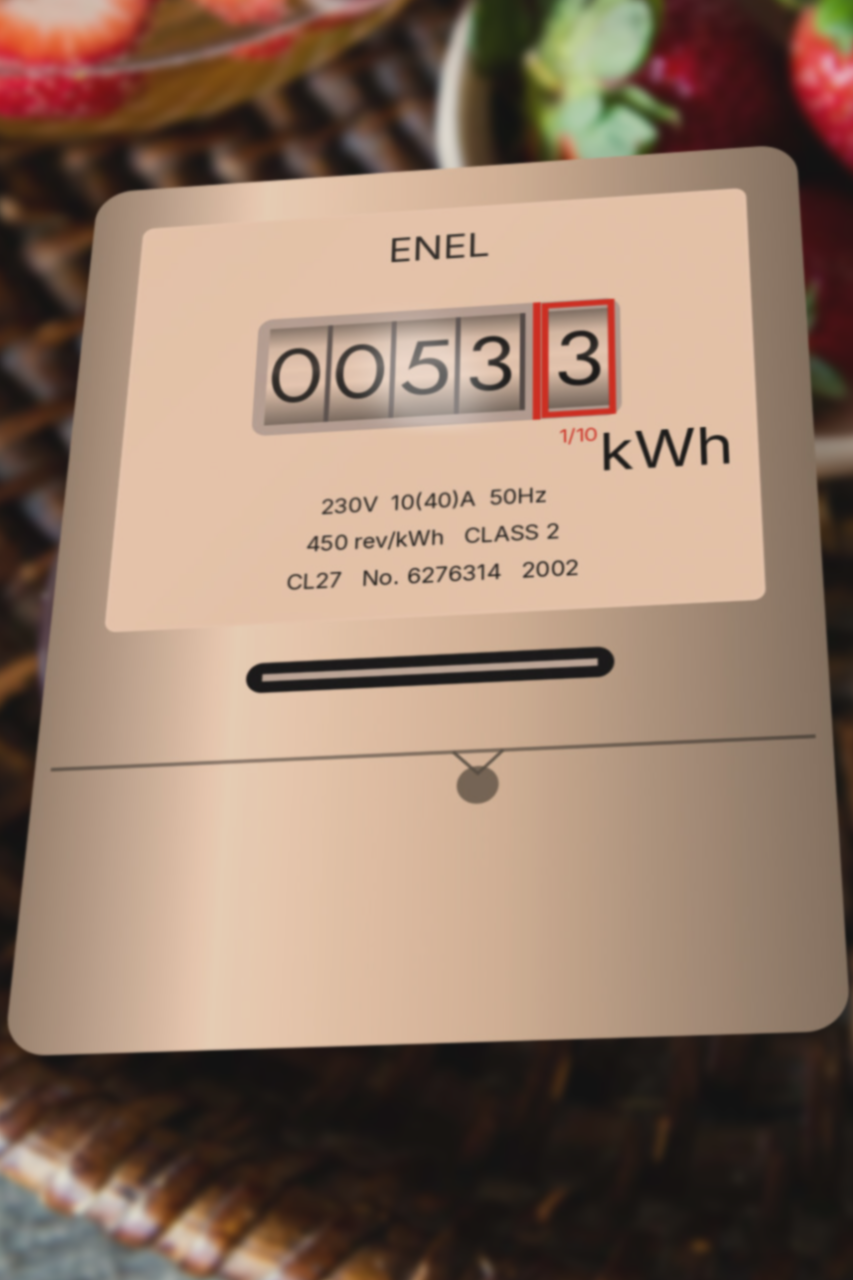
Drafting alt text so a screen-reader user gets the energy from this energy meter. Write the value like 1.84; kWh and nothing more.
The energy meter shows 53.3; kWh
